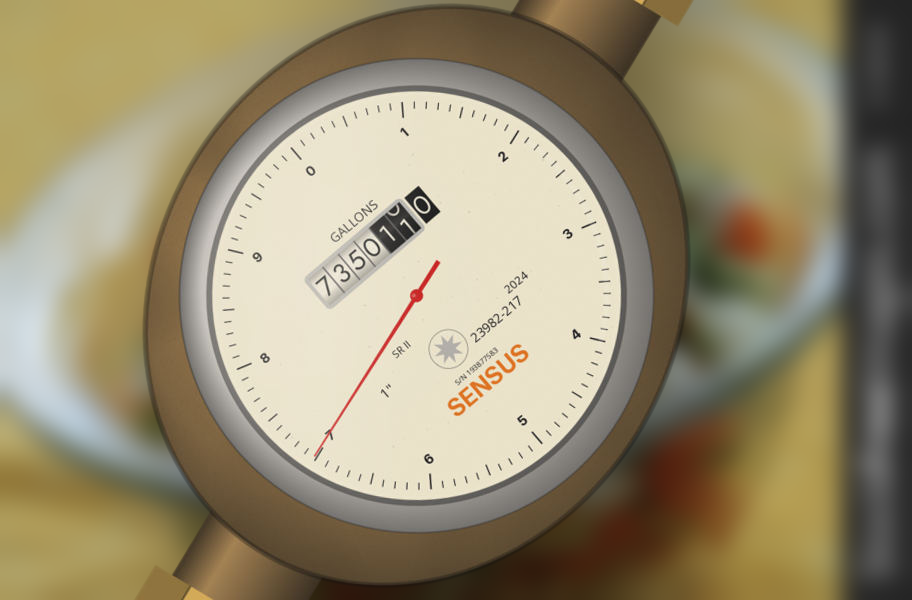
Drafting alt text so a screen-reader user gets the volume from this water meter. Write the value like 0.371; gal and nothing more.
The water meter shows 7350107.0; gal
